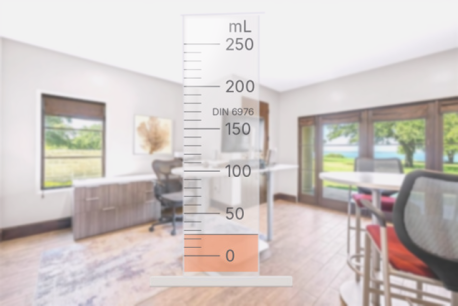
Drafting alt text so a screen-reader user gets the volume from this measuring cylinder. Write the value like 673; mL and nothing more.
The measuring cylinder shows 25; mL
